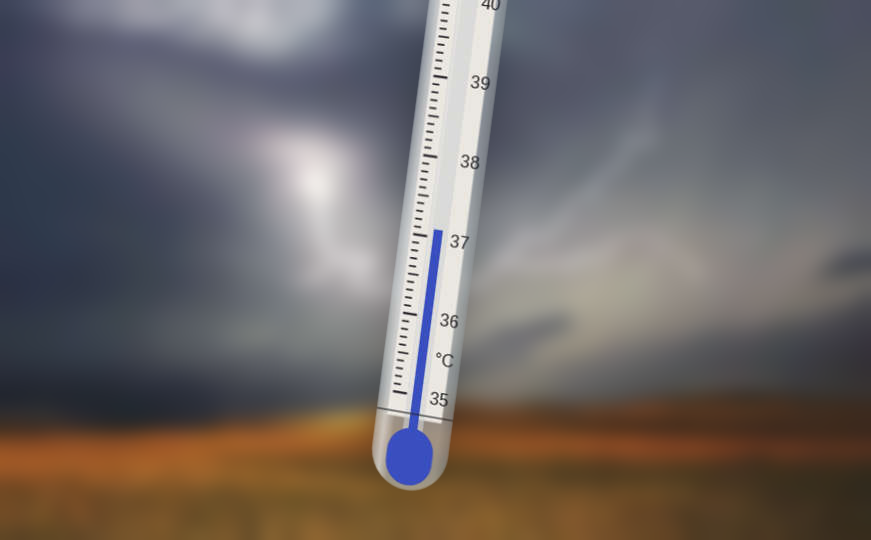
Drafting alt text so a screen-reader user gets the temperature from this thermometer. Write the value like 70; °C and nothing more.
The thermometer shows 37.1; °C
